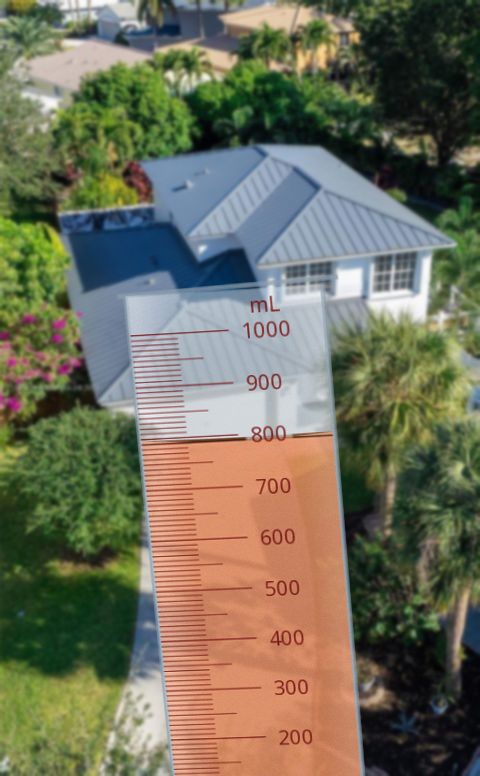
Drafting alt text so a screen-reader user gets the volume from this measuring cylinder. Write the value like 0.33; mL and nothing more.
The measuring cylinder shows 790; mL
